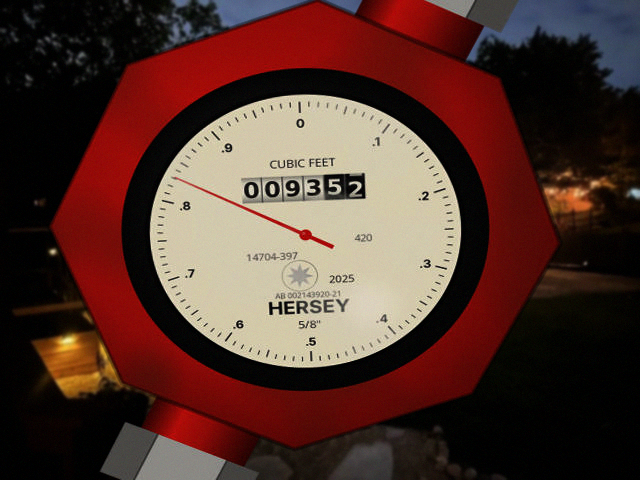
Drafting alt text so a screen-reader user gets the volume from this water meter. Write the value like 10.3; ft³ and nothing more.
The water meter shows 9351.83; ft³
